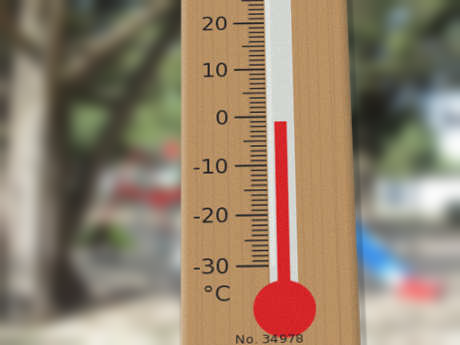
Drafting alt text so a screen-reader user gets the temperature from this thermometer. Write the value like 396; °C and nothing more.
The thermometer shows -1; °C
